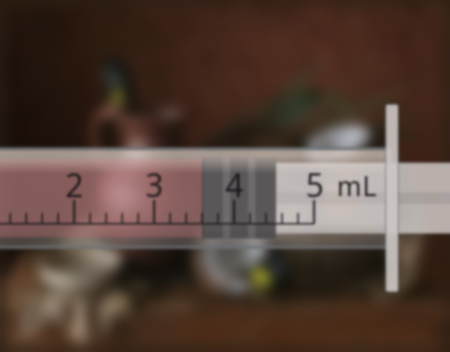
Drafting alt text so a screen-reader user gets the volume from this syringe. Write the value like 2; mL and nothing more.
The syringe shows 3.6; mL
